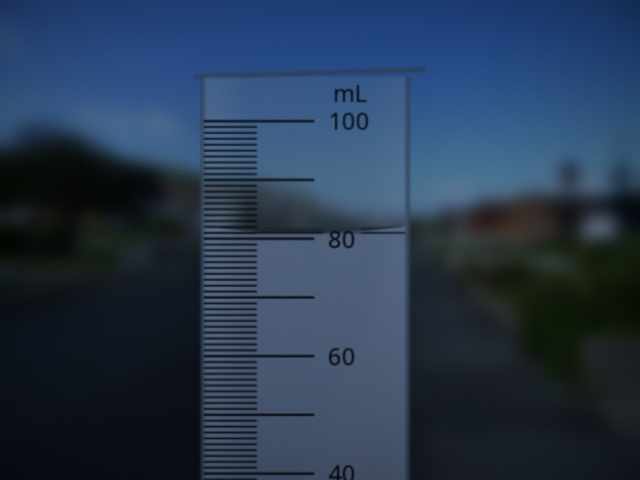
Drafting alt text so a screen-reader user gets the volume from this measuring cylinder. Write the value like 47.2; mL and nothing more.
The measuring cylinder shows 81; mL
